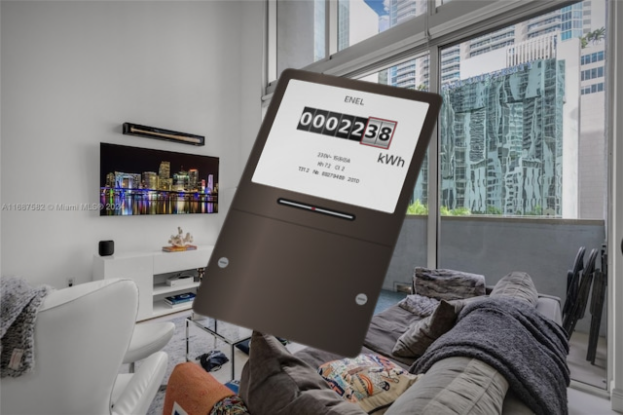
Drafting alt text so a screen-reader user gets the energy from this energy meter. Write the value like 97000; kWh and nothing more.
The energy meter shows 22.38; kWh
